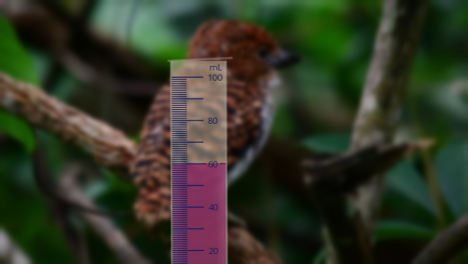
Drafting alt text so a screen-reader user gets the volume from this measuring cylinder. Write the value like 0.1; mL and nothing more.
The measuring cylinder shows 60; mL
